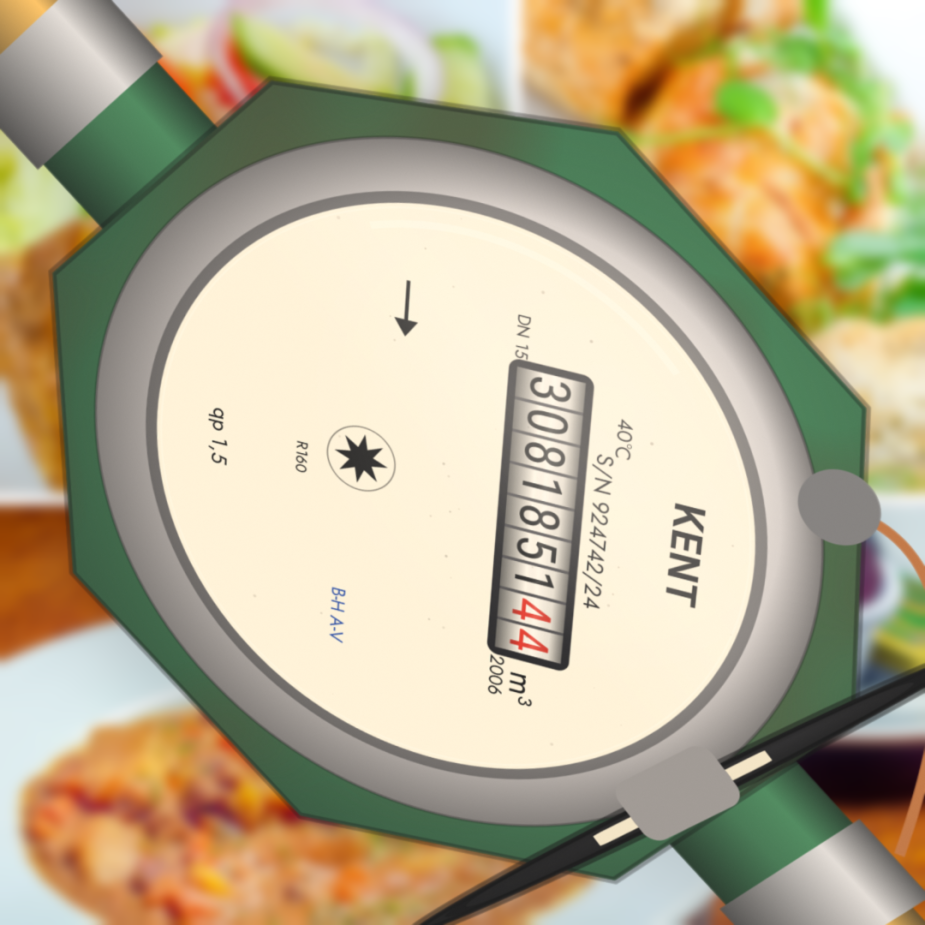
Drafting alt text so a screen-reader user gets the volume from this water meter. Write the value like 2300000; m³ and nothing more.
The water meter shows 3081851.44; m³
